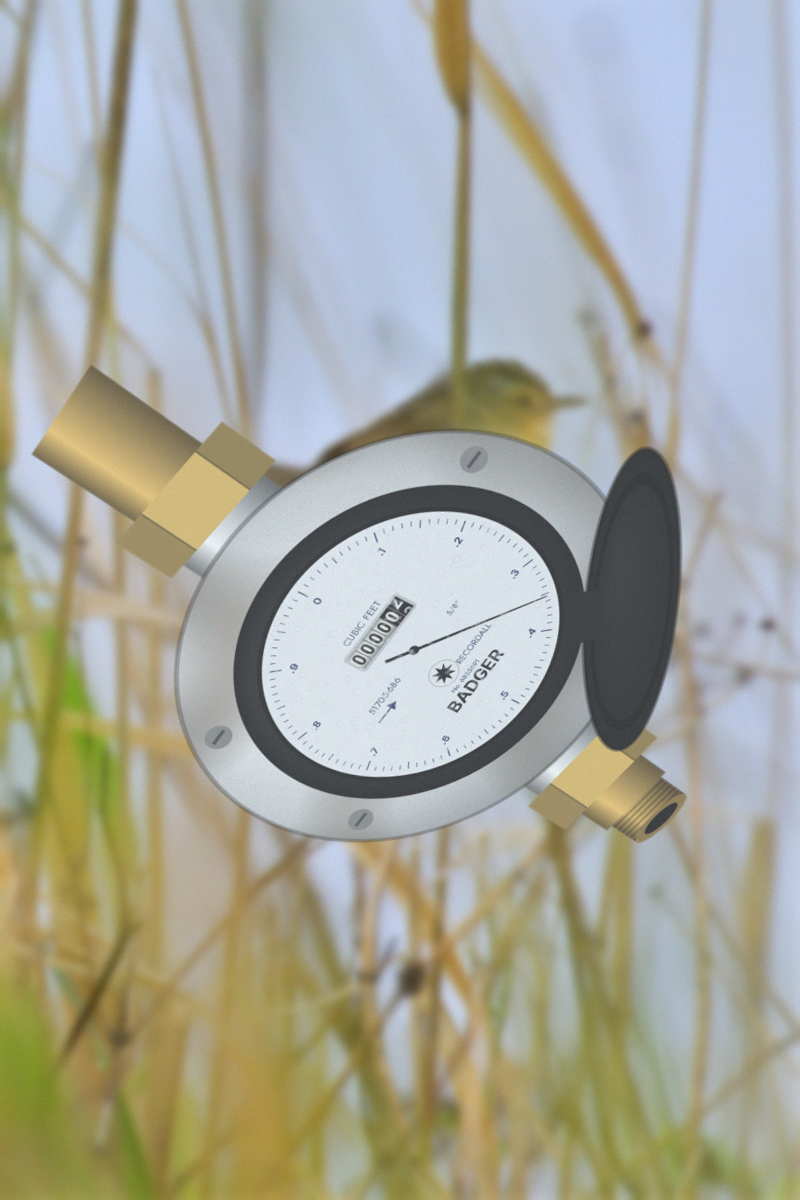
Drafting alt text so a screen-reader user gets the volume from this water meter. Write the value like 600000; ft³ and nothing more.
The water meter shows 2.35; ft³
